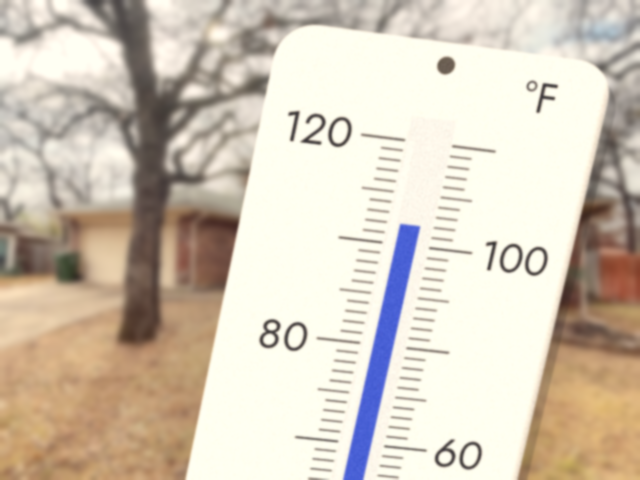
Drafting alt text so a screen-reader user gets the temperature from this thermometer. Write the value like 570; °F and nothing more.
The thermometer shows 104; °F
